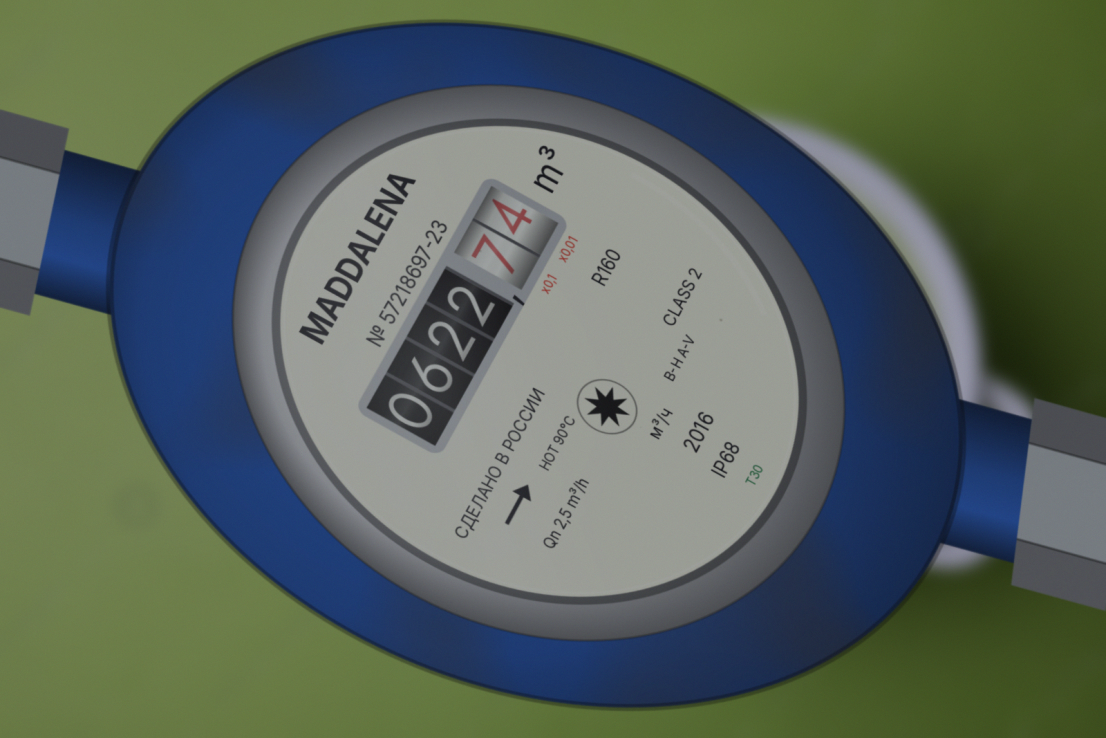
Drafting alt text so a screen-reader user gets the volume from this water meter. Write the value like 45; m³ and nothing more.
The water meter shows 622.74; m³
